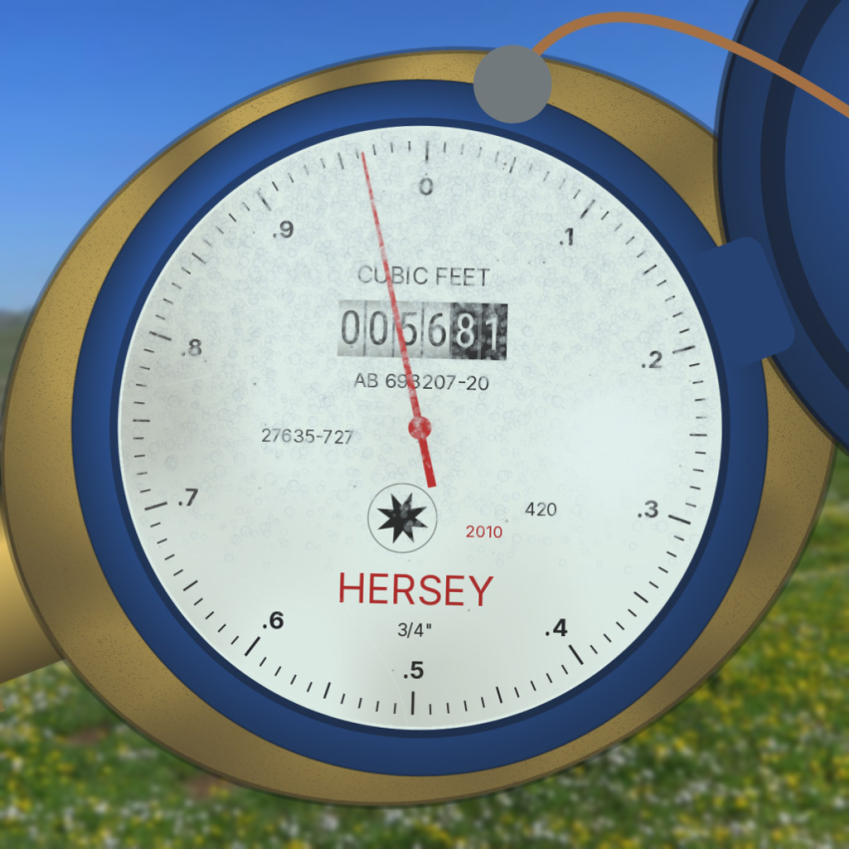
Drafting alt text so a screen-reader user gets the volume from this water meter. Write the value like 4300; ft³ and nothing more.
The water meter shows 5680.96; ft³
